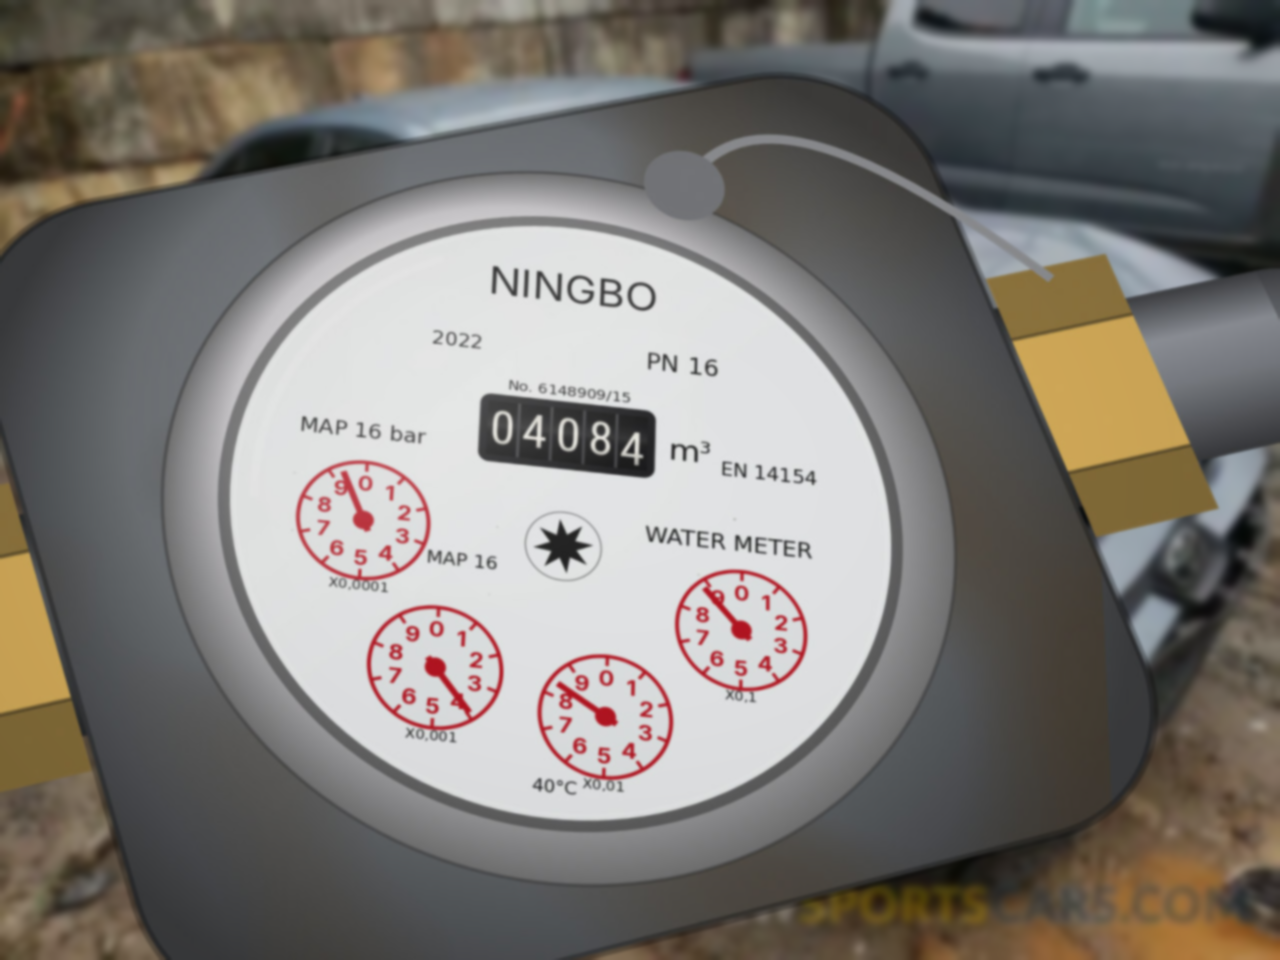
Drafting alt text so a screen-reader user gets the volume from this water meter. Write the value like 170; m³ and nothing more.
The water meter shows 4083.8839; m³
